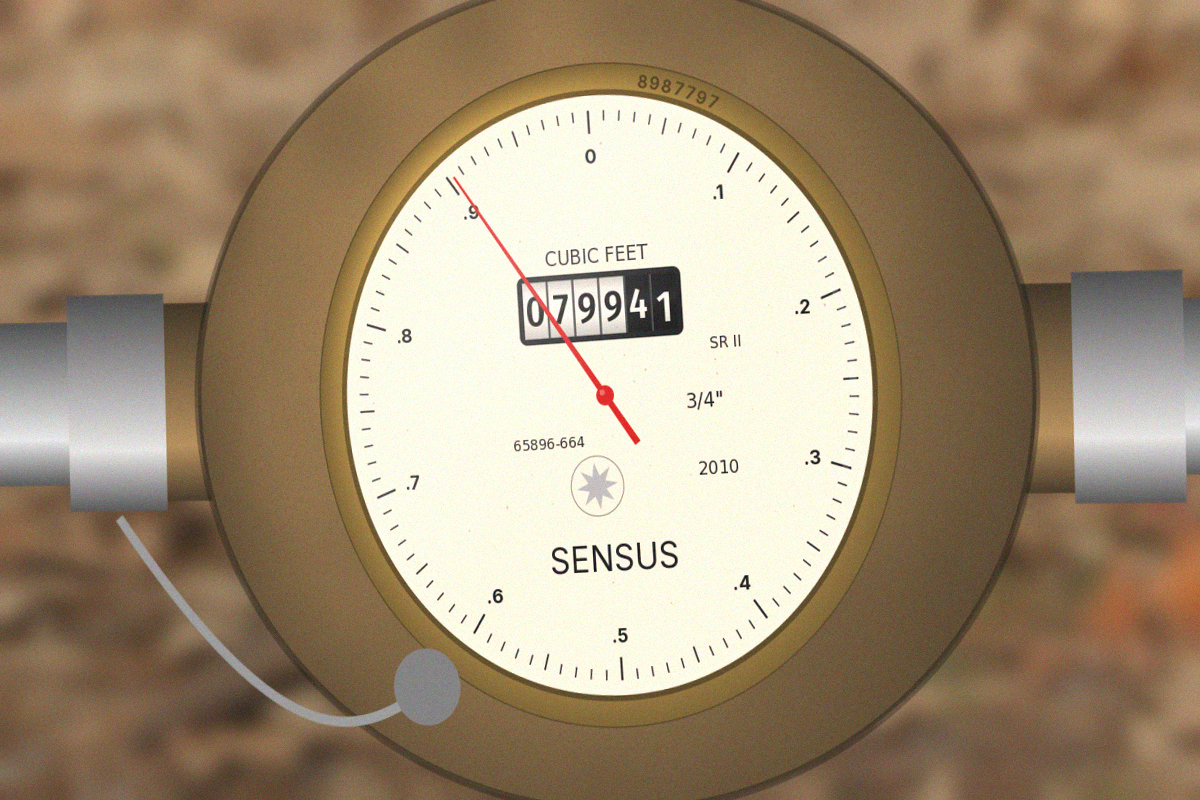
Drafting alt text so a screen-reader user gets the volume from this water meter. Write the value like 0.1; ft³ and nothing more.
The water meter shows 79940.90; ft³
